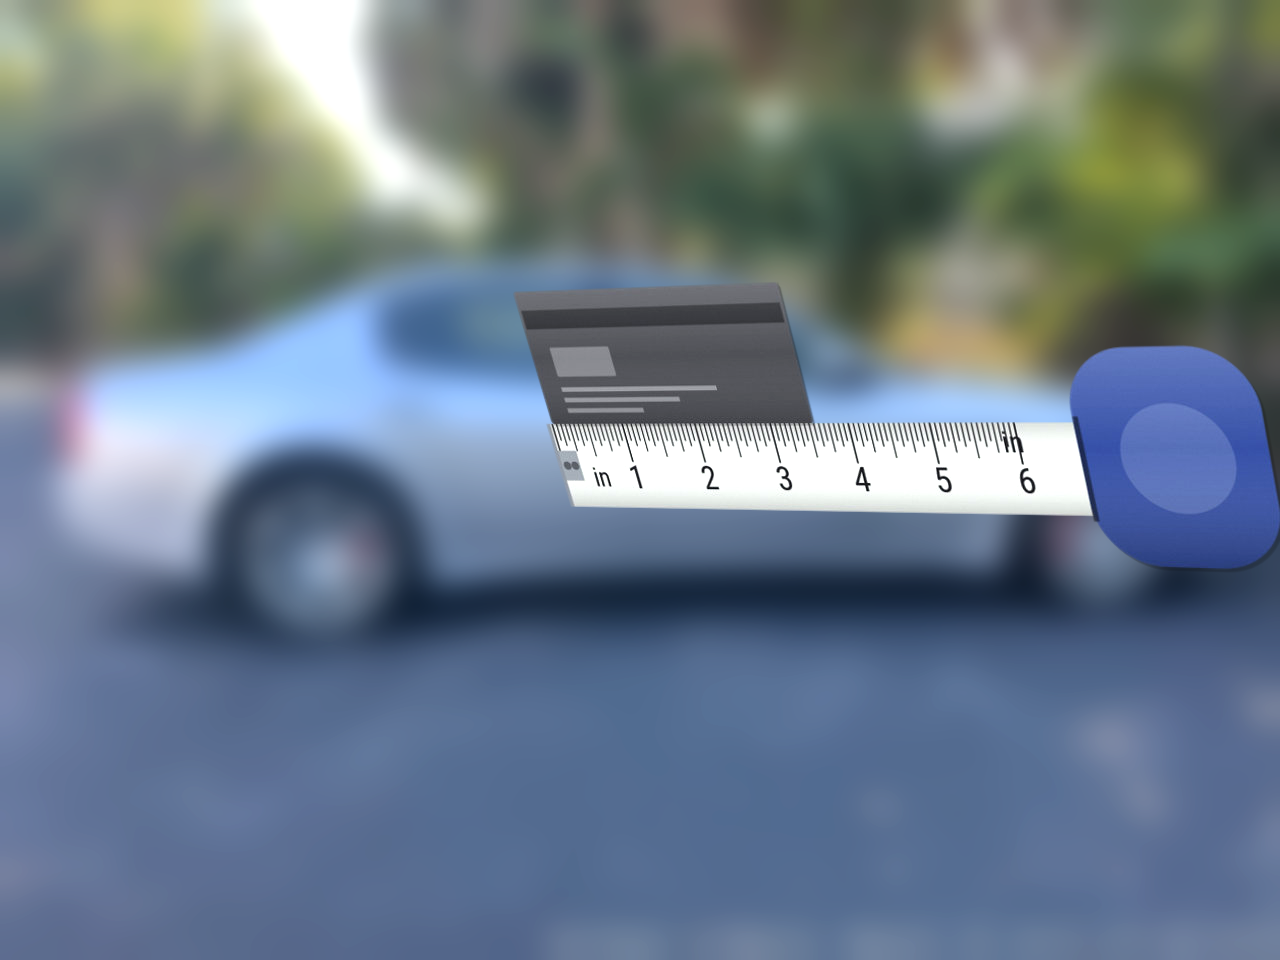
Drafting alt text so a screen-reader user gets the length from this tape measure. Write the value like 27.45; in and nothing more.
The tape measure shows 3.5625; in
